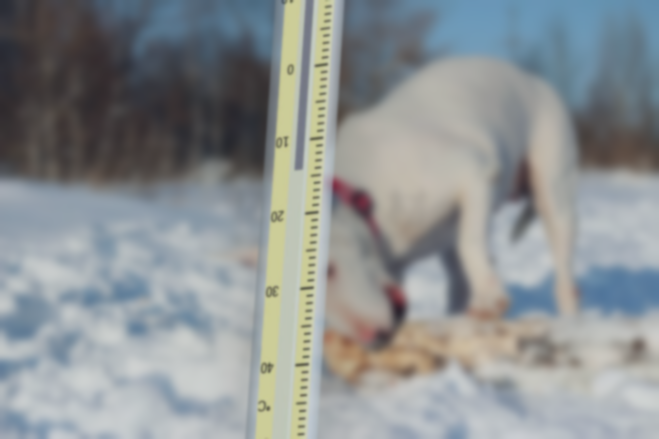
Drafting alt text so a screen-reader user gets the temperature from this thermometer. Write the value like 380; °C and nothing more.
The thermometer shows 14; °C
